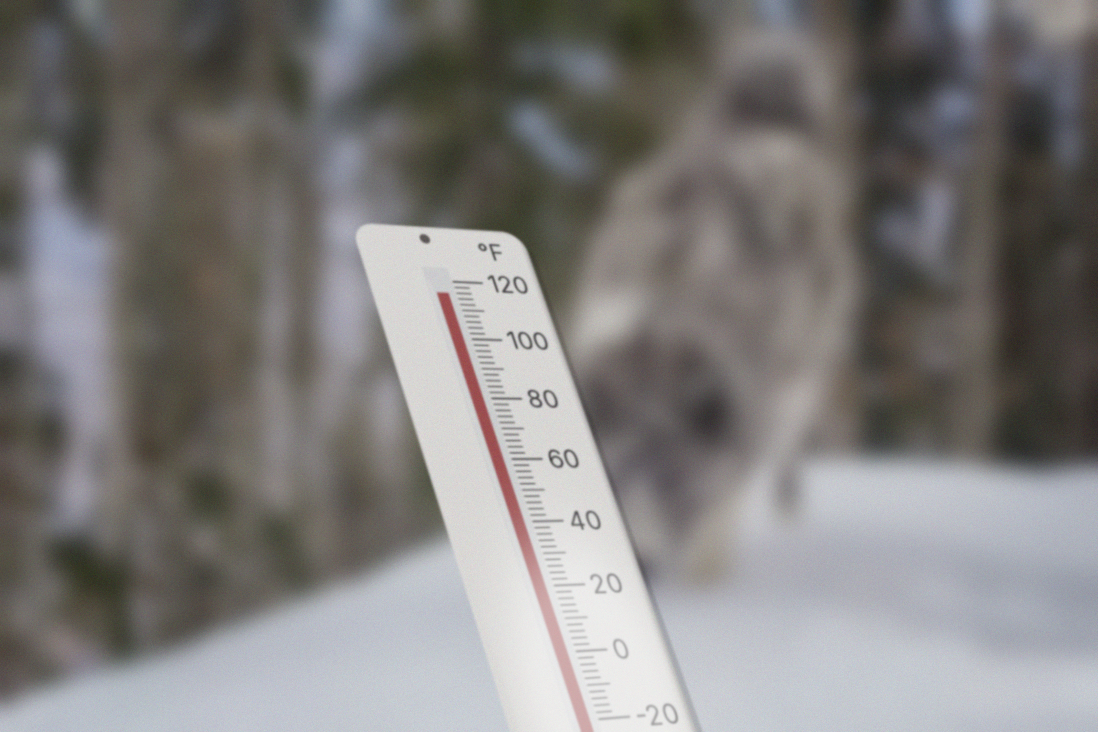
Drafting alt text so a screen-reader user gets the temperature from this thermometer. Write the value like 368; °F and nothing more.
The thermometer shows 116; °F
